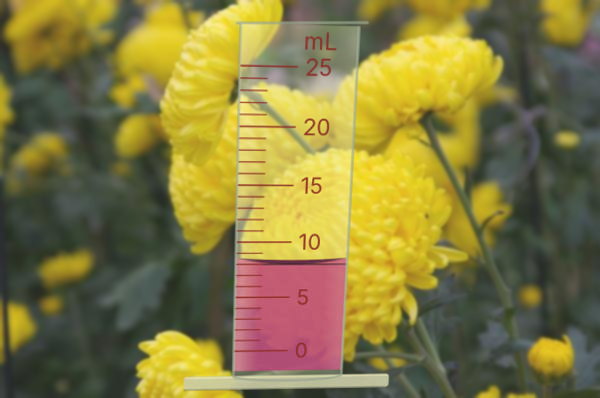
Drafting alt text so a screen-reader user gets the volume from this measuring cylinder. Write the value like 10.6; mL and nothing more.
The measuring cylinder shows 8; mL
